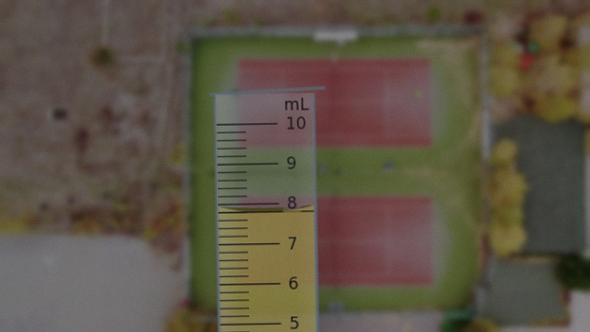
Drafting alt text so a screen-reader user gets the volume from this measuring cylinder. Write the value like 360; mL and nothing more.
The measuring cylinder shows 7.8; mL
